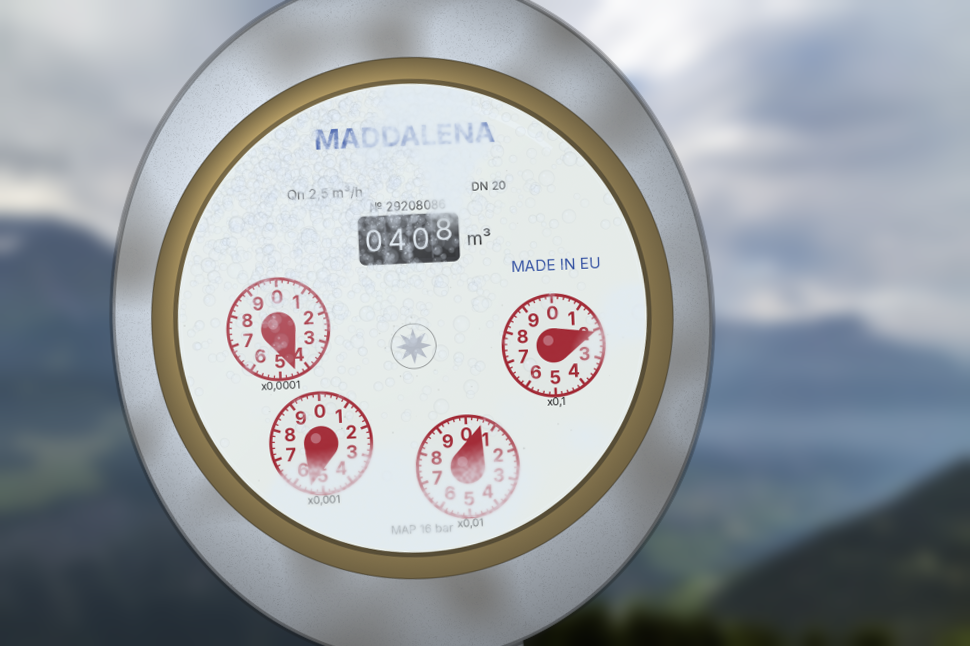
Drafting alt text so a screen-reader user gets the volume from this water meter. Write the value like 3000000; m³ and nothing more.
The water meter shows 408.2054; m³
